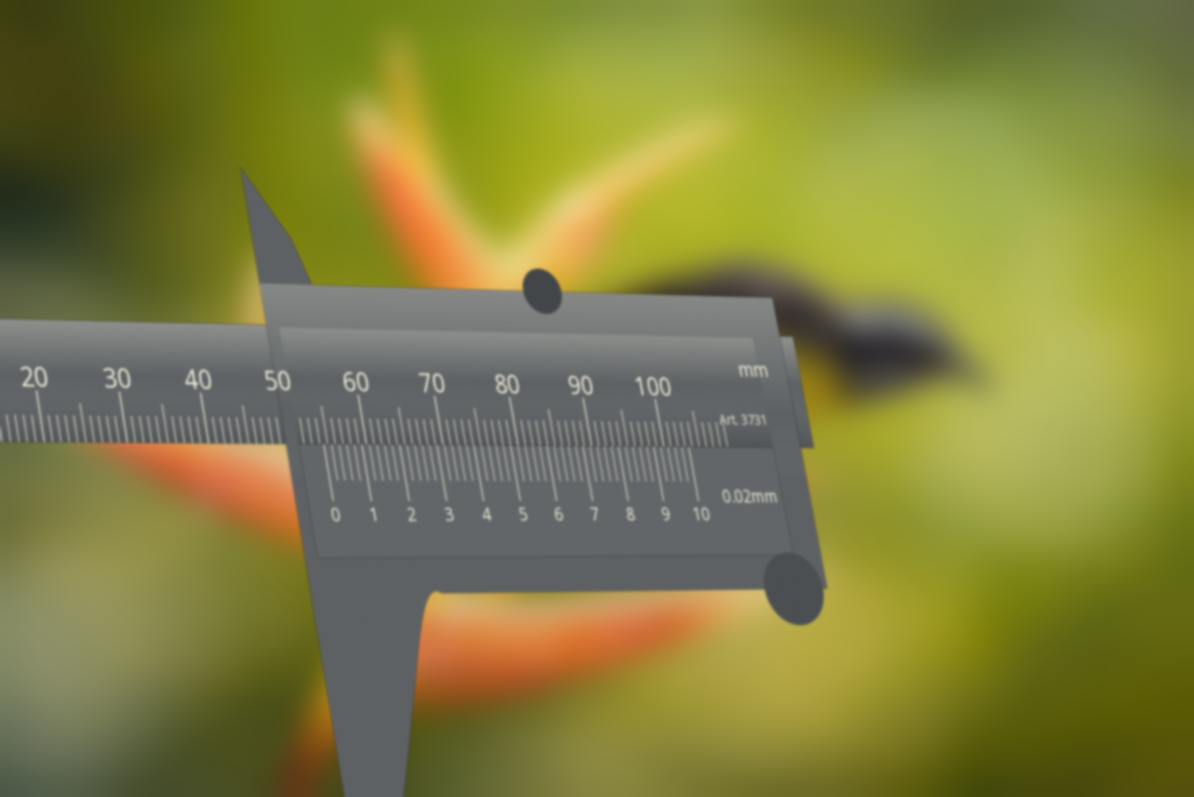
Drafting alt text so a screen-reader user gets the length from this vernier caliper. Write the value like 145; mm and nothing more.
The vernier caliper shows 54.5; mm
